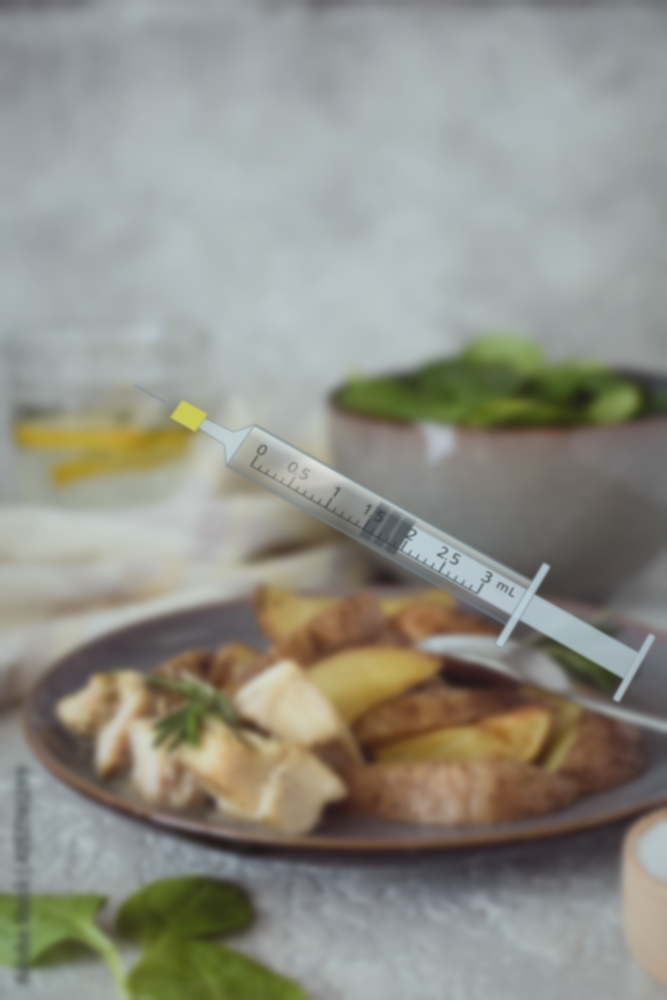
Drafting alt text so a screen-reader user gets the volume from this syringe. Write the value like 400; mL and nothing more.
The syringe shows 1.5; mL
